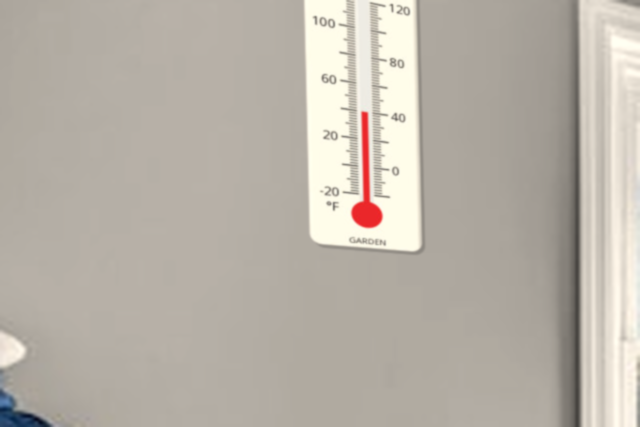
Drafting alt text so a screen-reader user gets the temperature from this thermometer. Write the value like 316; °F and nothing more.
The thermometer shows 40; °F
